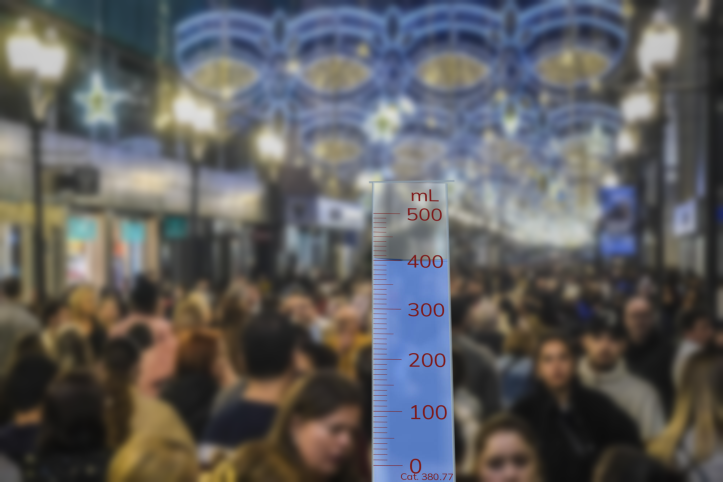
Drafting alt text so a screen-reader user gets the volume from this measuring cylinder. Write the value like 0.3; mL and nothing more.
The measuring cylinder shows 400; mL
